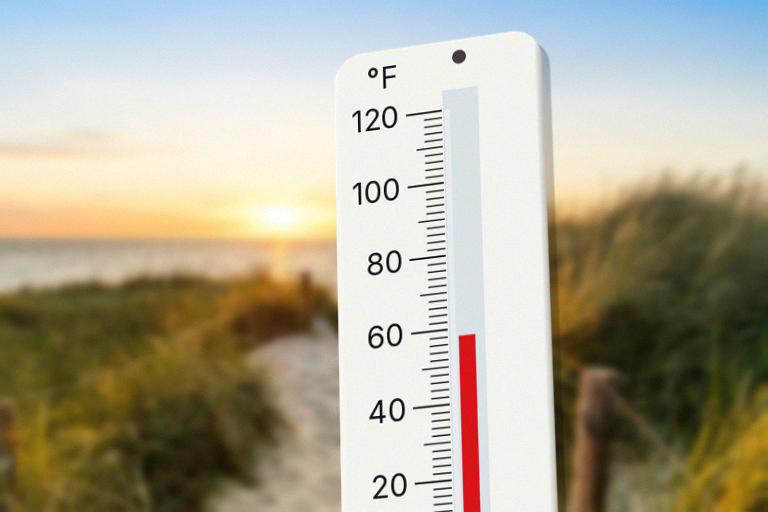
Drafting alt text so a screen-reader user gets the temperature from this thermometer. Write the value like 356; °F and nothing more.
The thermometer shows 58; °F
